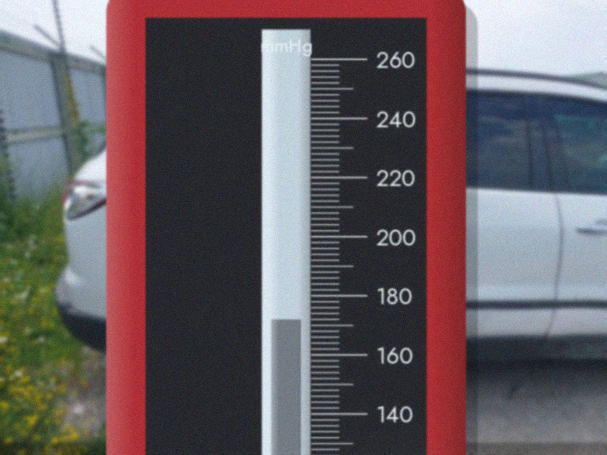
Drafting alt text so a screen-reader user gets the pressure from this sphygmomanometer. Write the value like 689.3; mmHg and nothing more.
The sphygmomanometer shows 172; mmHg
